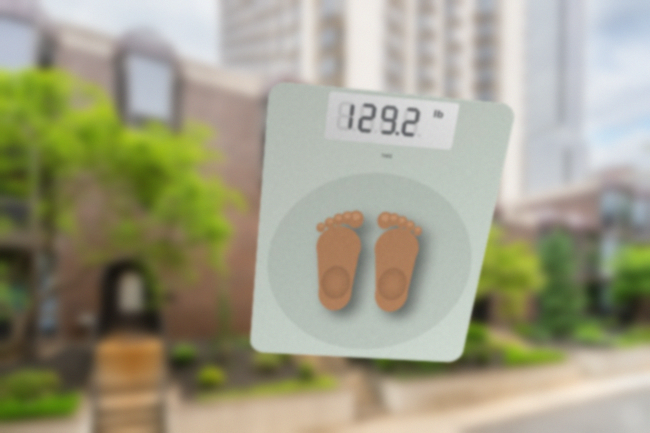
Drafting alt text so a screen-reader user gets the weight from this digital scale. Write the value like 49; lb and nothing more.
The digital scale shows 129.2; lb
